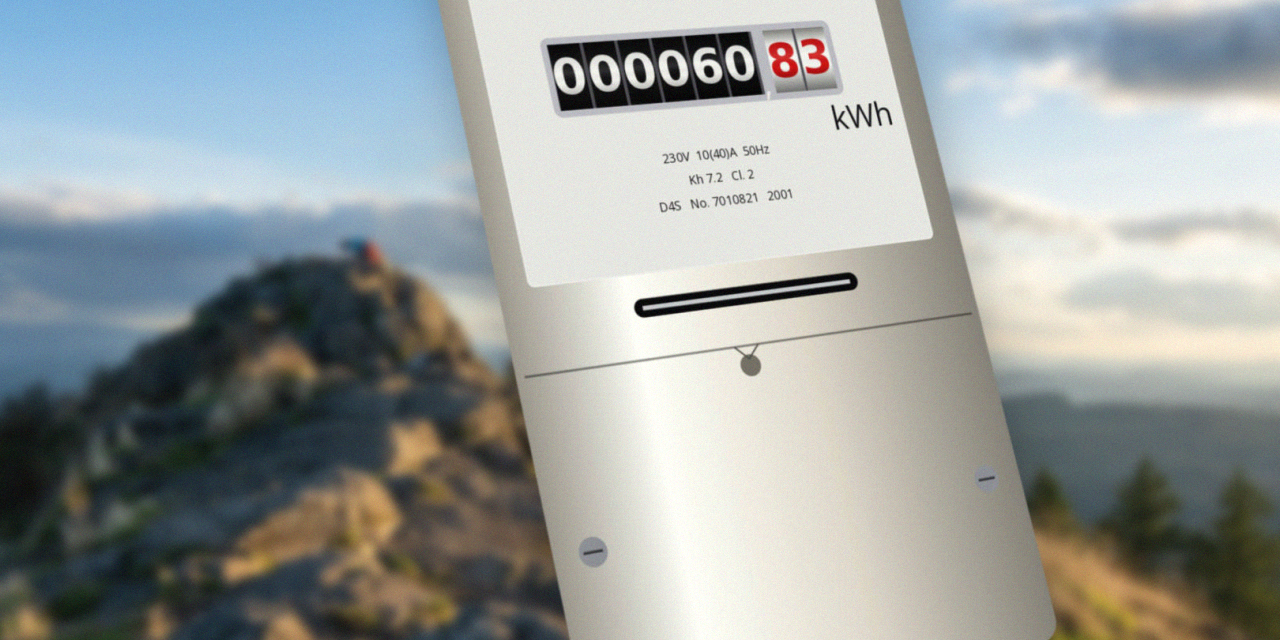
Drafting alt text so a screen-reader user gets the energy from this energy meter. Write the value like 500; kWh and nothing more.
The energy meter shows 60.83; kWh
